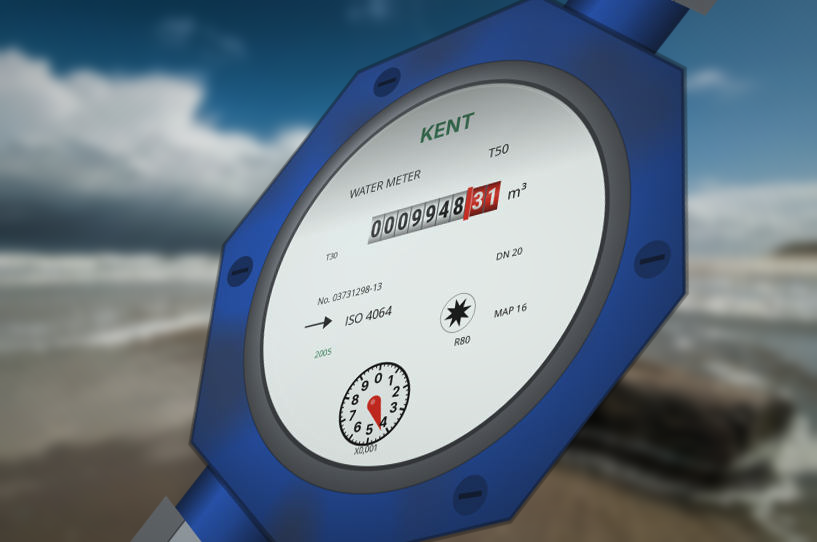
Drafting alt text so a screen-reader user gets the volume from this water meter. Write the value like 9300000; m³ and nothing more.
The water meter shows 9948.314; m³
